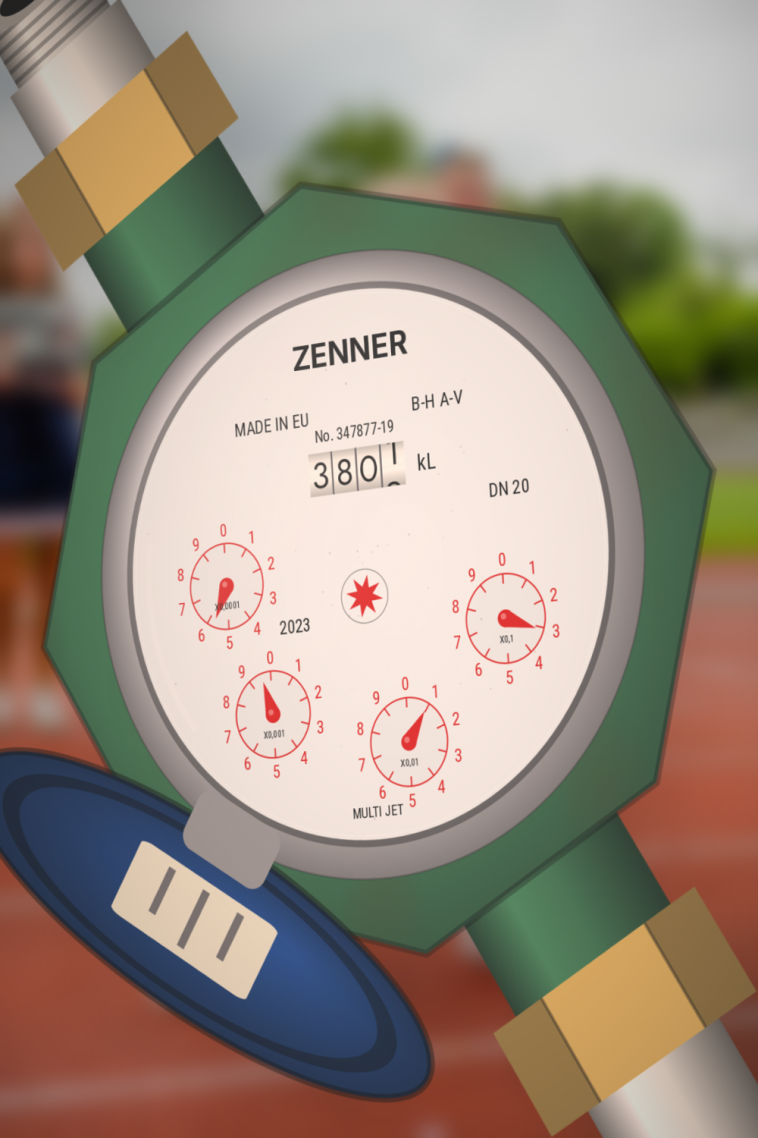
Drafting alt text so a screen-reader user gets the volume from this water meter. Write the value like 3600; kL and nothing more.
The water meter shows 3801.3095; kL
